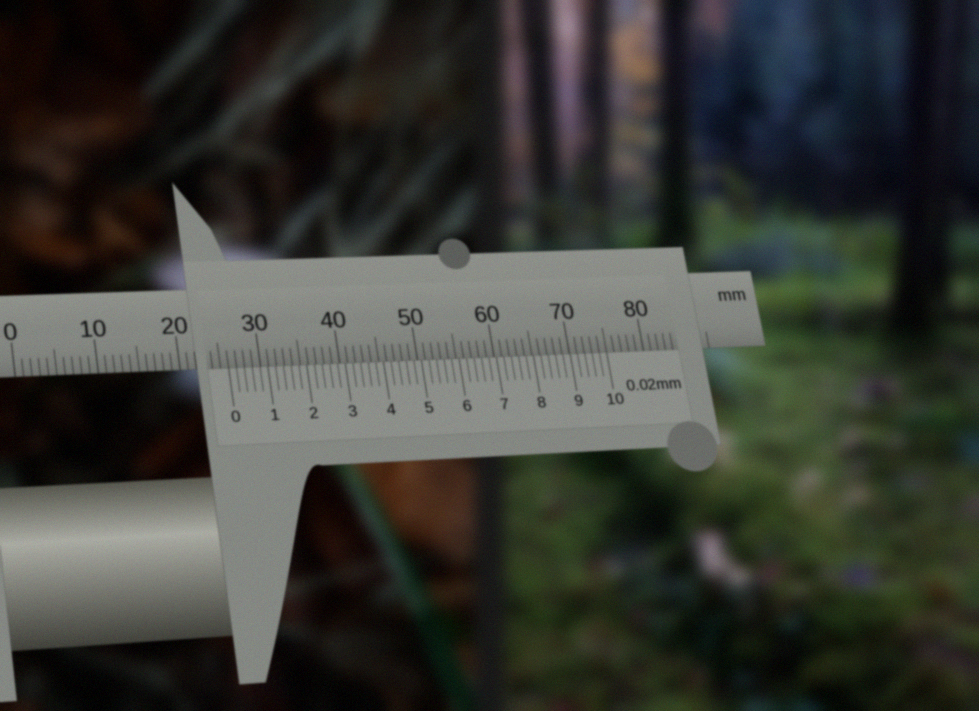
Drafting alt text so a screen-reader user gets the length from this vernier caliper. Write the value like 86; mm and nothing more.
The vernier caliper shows 26.0; mm
